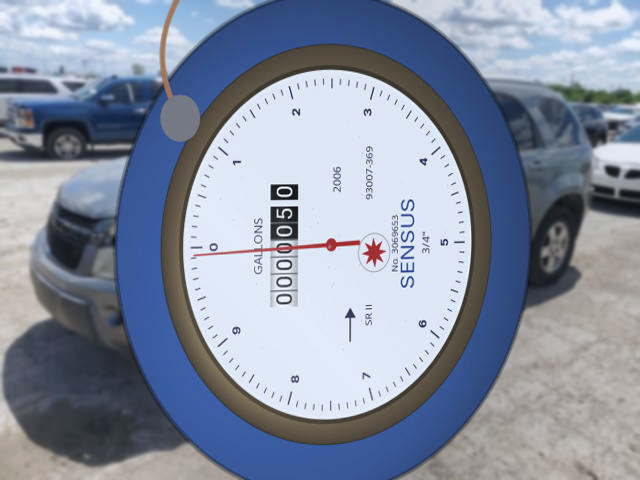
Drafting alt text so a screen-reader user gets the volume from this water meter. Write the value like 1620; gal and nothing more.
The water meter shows 49.9; gal
